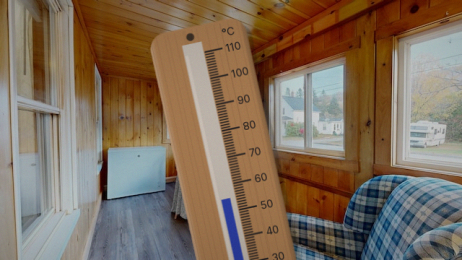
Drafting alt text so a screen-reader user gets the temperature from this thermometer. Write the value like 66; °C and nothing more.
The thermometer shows 55; °C
